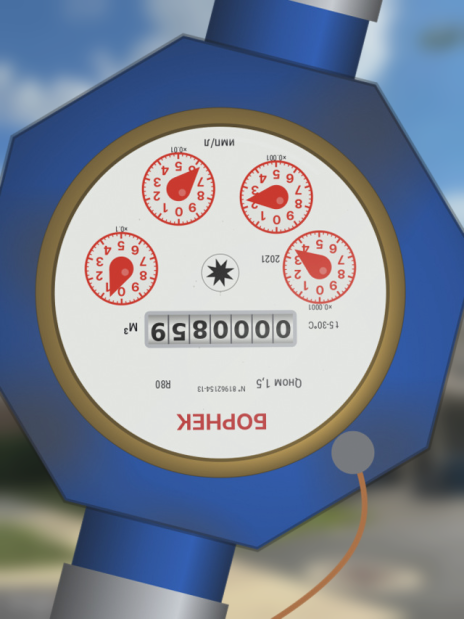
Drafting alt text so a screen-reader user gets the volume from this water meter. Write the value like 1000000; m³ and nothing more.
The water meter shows 859.0623; m³
